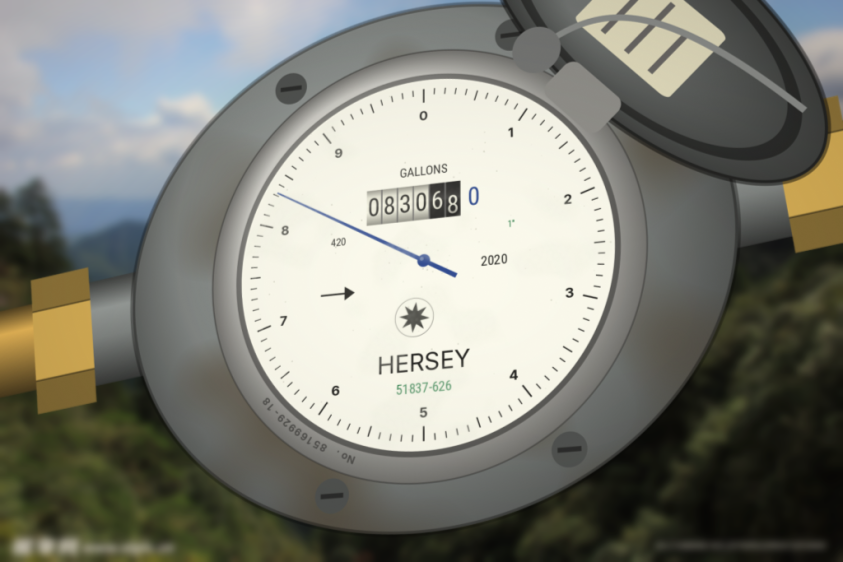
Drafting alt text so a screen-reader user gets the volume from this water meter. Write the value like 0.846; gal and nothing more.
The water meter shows 830678.3; gal
